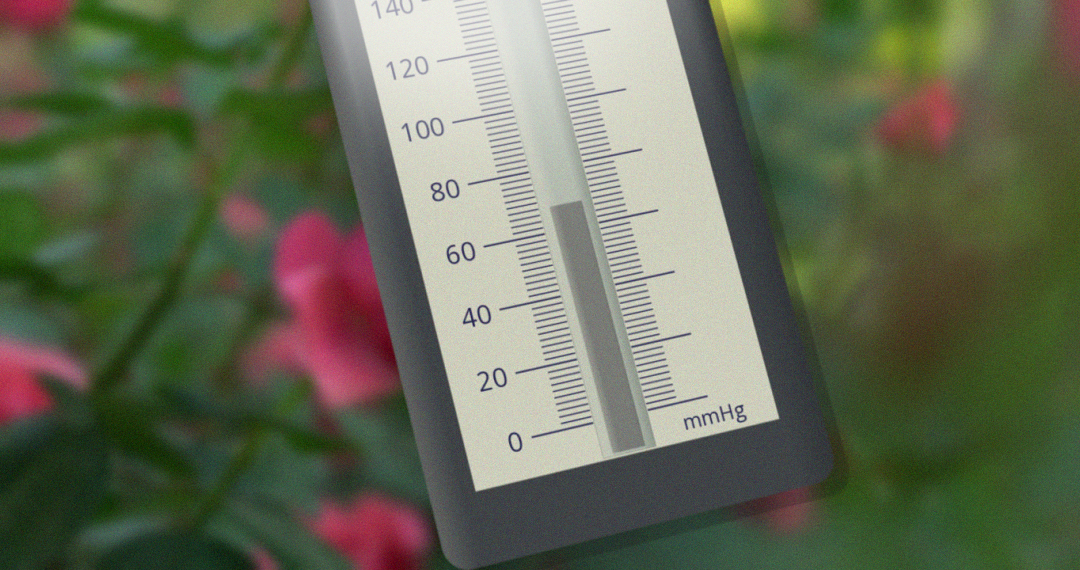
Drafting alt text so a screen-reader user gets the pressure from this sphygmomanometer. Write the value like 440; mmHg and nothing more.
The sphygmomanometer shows 68; mmHg
